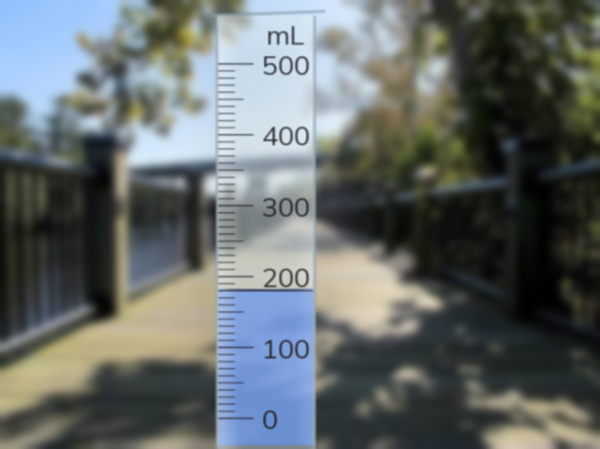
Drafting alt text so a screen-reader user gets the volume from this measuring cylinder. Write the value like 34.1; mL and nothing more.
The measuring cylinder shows 180; mL
